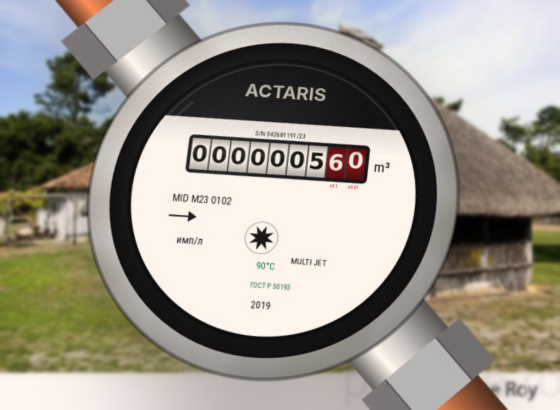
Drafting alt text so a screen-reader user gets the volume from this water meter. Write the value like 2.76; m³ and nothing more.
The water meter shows 5.60; m³
